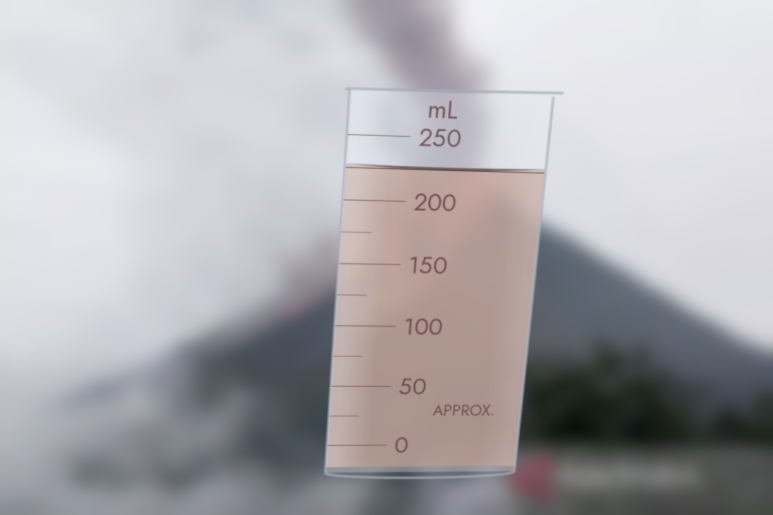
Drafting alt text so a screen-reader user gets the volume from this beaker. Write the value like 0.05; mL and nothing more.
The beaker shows 225; mL
